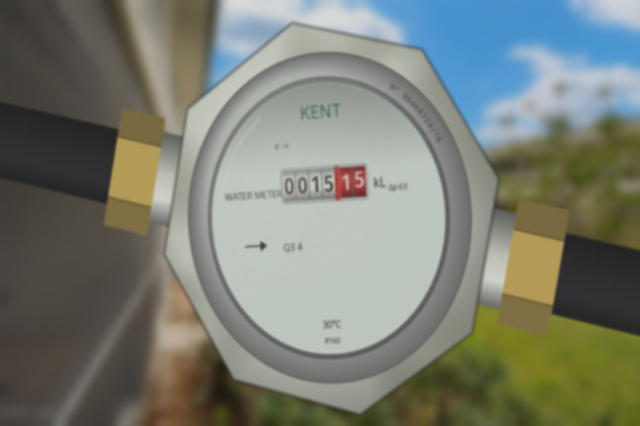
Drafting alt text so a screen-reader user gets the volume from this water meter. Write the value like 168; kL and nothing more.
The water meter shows 15.15; kL
